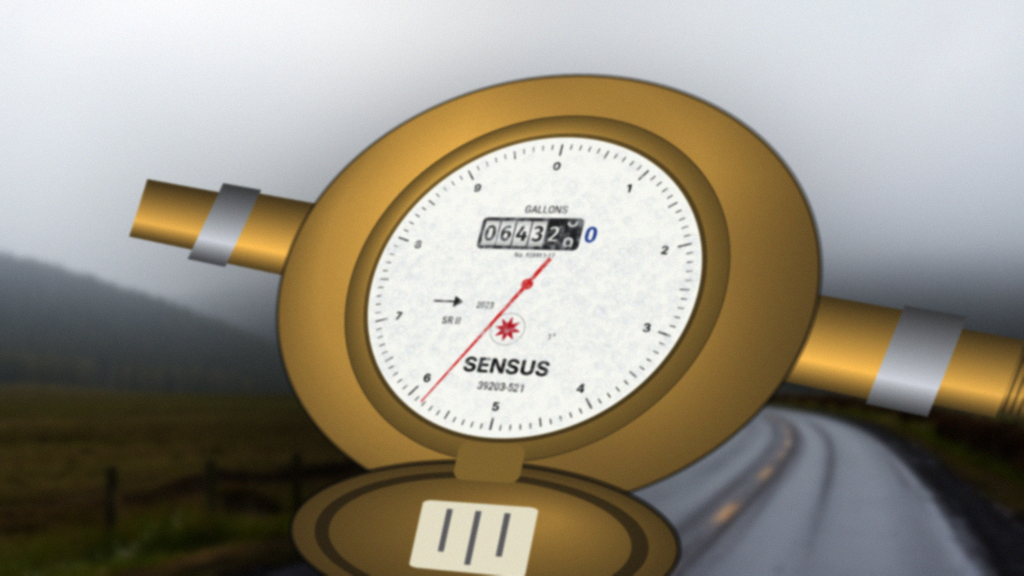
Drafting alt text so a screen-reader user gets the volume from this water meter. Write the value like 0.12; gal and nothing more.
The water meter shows 643285.8; gal
